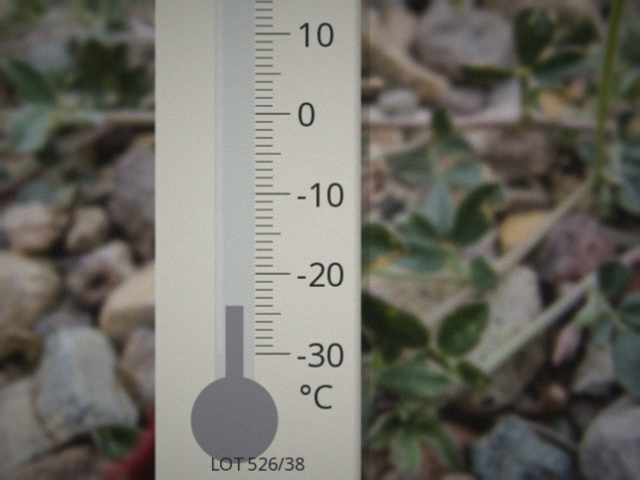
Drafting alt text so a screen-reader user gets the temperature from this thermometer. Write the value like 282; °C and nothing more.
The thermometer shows -24; °C
